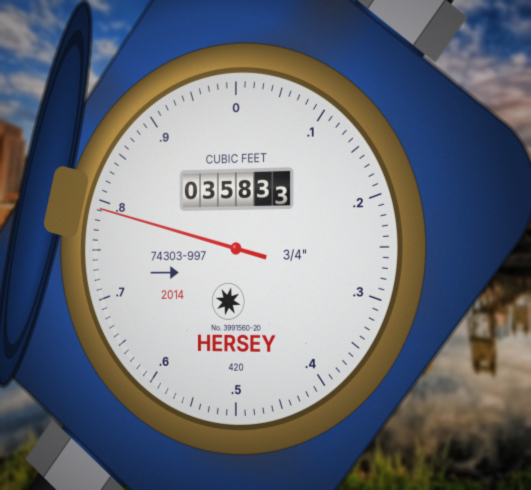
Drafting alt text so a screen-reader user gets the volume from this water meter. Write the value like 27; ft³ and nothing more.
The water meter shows 35832.79; ft³
